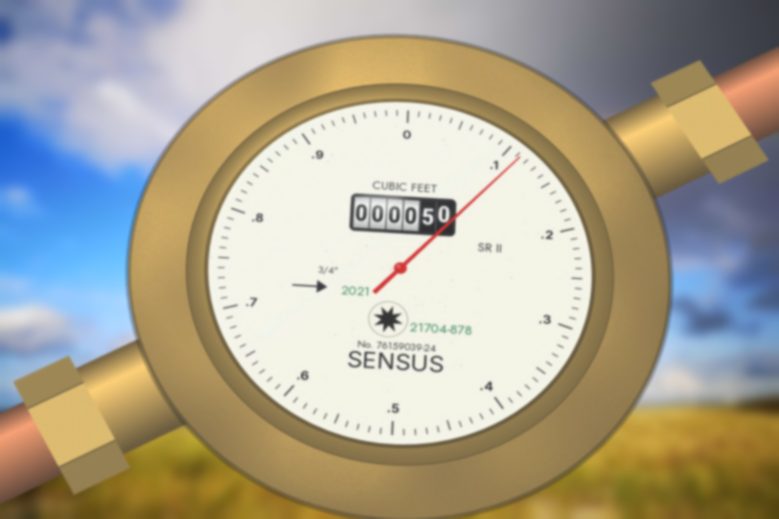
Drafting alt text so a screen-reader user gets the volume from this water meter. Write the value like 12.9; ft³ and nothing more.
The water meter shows 50.11; ft³
